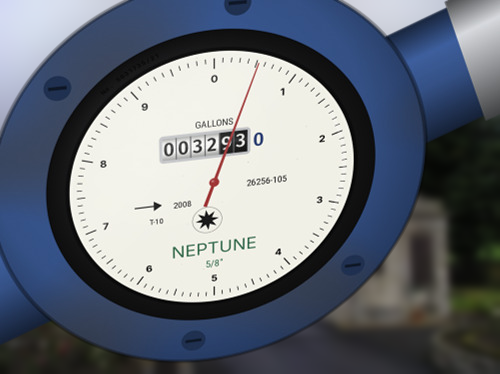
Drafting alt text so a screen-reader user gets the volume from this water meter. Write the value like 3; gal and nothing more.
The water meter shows 32930.5; gal
